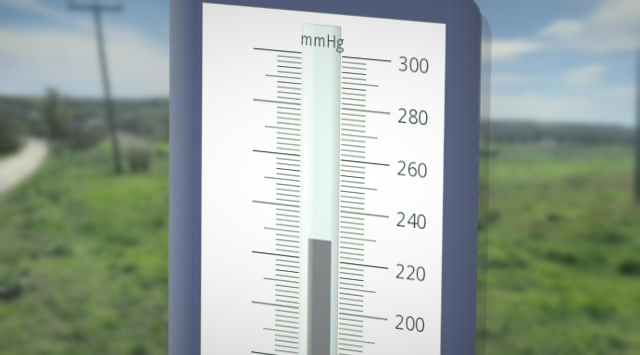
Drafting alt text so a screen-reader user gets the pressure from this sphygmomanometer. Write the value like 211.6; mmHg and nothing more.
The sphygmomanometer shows 228; mmHg
